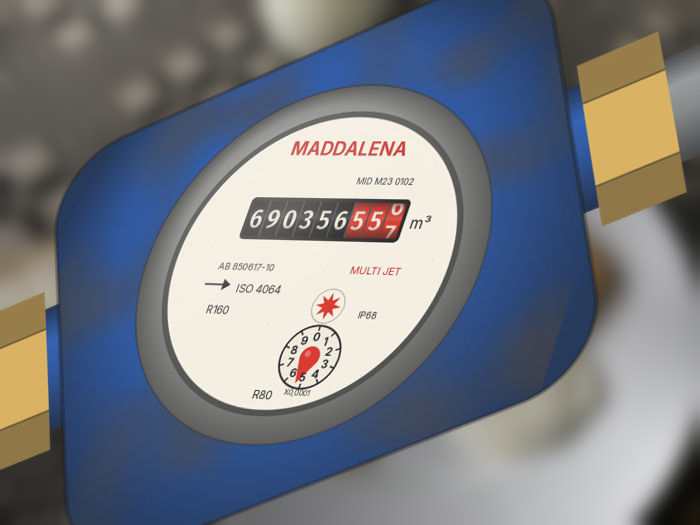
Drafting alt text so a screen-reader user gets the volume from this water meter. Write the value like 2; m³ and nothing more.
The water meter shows 690356.5565; m³
